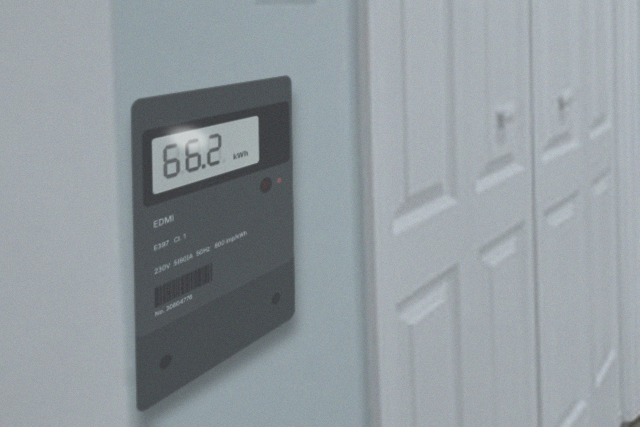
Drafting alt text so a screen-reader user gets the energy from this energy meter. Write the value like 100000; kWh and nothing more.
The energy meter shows 66.2; kWh
